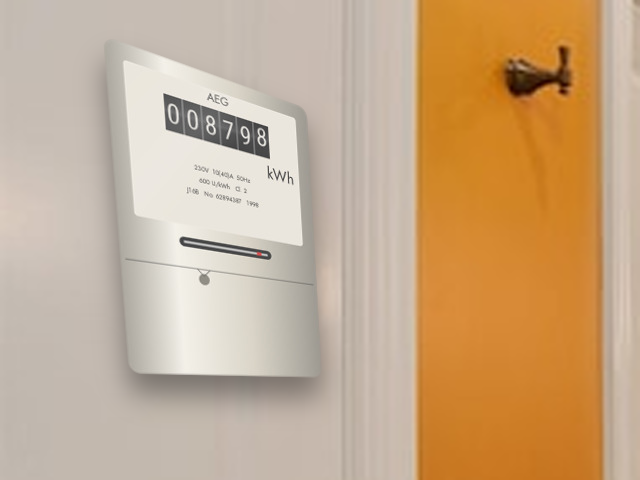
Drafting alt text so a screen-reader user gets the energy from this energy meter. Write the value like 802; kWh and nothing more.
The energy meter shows 8798; kWh
